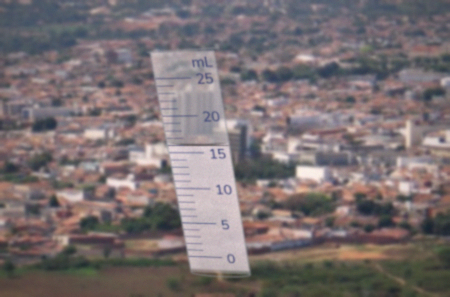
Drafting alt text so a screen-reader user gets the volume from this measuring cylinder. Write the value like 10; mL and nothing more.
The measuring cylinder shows 16; mL
